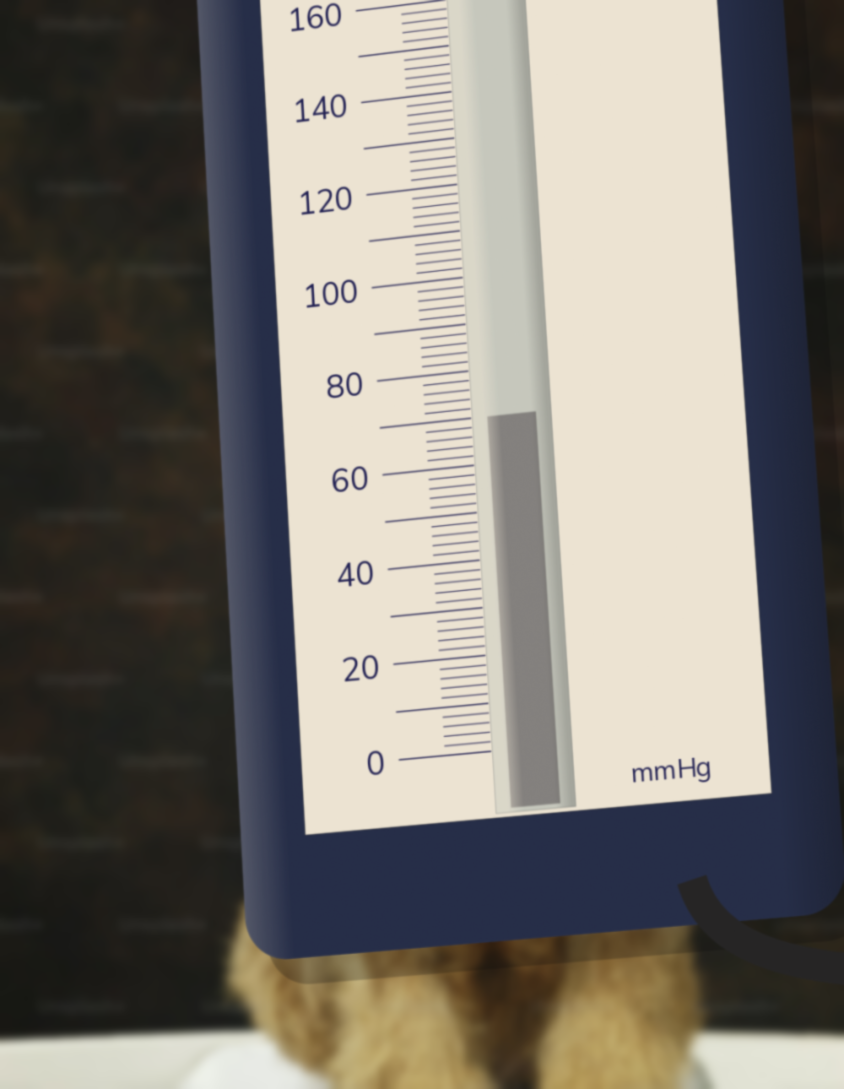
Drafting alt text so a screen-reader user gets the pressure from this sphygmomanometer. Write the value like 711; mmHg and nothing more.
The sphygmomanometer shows 70; mmHg
